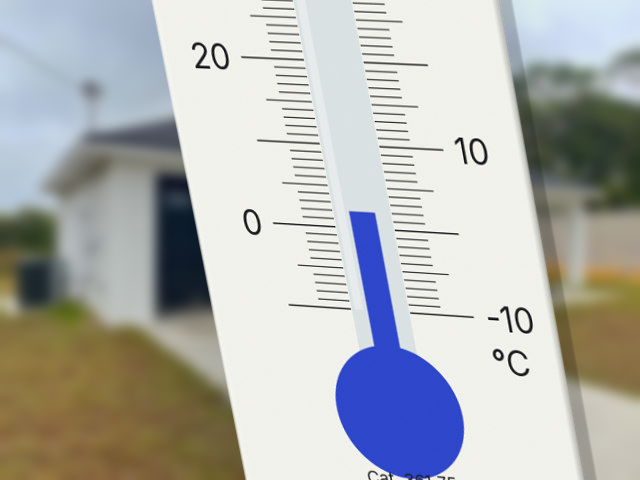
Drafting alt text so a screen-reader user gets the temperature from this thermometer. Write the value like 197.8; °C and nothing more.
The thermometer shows 2; °C
